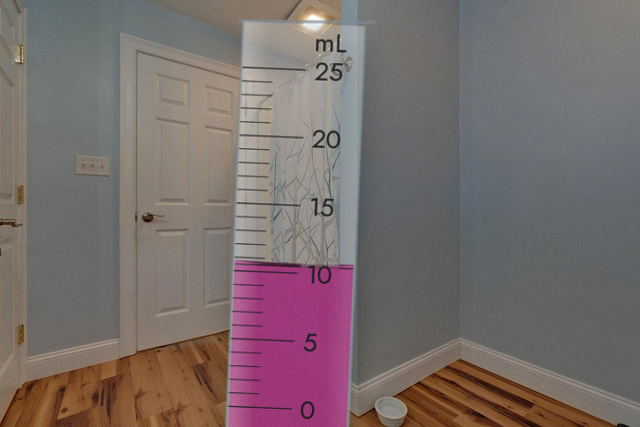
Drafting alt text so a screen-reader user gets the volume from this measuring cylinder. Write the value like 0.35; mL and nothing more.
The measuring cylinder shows 10.5; mL
